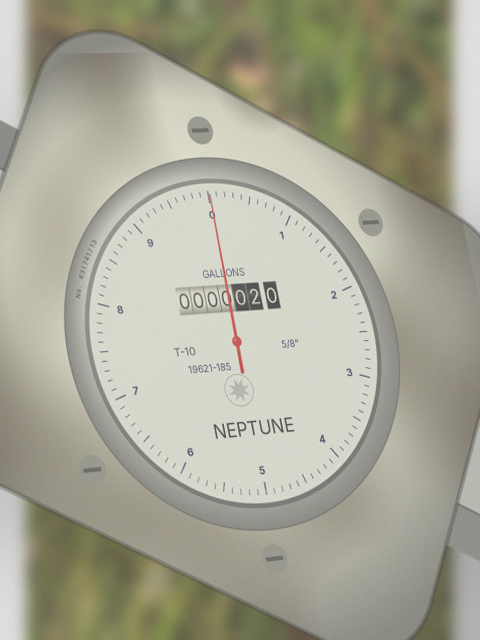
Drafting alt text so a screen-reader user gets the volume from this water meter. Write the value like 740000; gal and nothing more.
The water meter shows 20.0; gal
